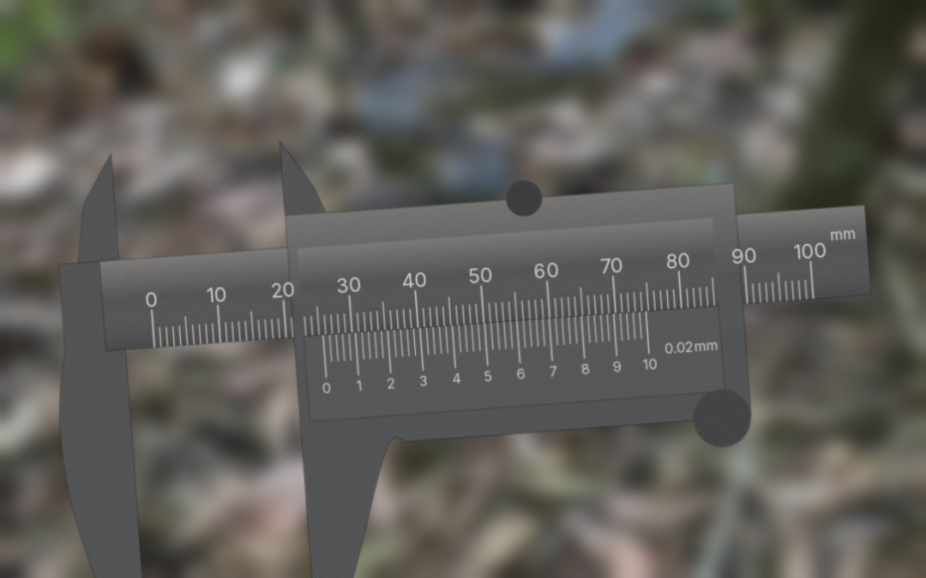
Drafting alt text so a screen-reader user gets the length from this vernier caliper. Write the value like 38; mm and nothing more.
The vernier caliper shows 25.6; mm
